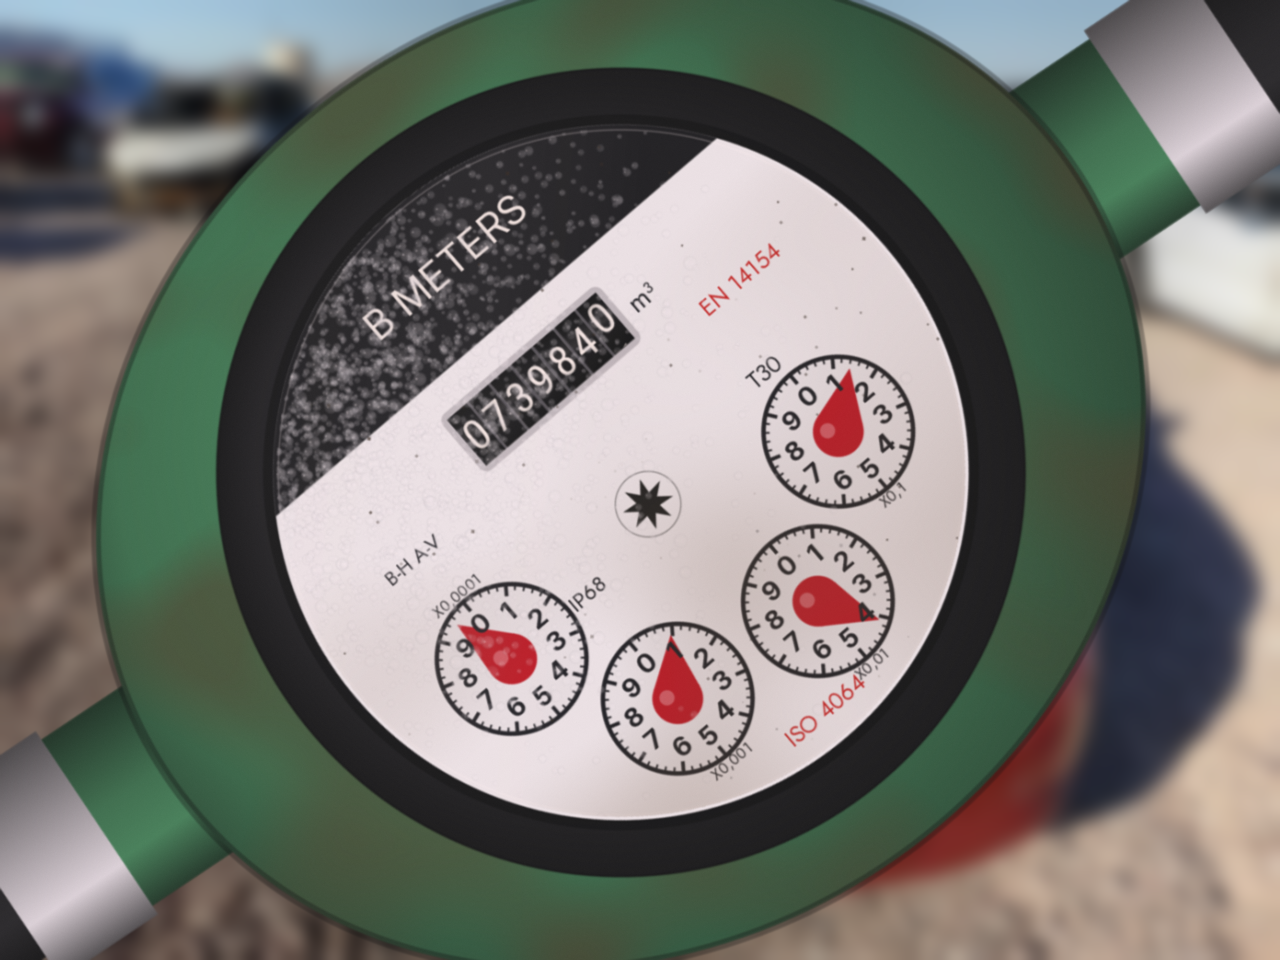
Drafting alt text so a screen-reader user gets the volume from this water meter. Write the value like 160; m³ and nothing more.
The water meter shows 739840.1409; m³
